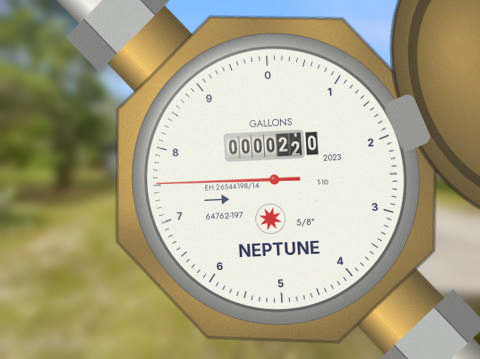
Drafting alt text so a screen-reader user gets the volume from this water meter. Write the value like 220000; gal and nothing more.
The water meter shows 217.5; gal
